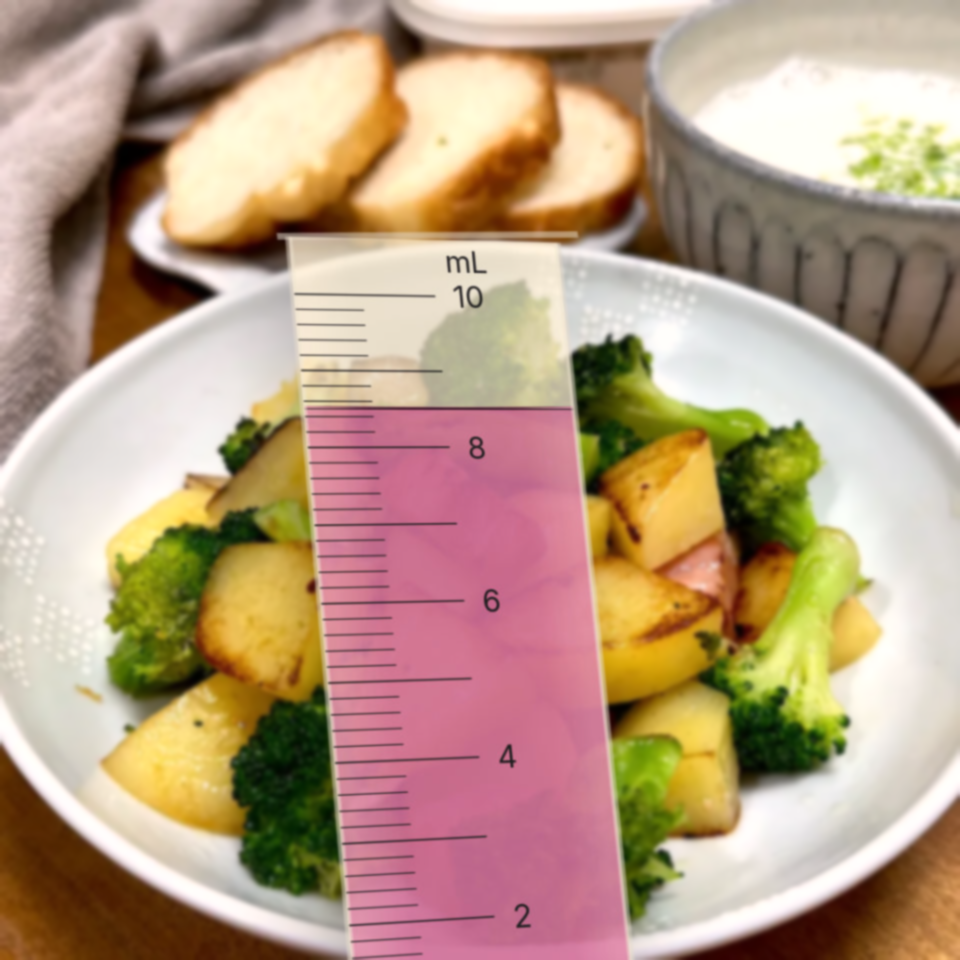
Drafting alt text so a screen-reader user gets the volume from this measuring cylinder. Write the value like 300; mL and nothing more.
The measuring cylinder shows 8.5; mL
